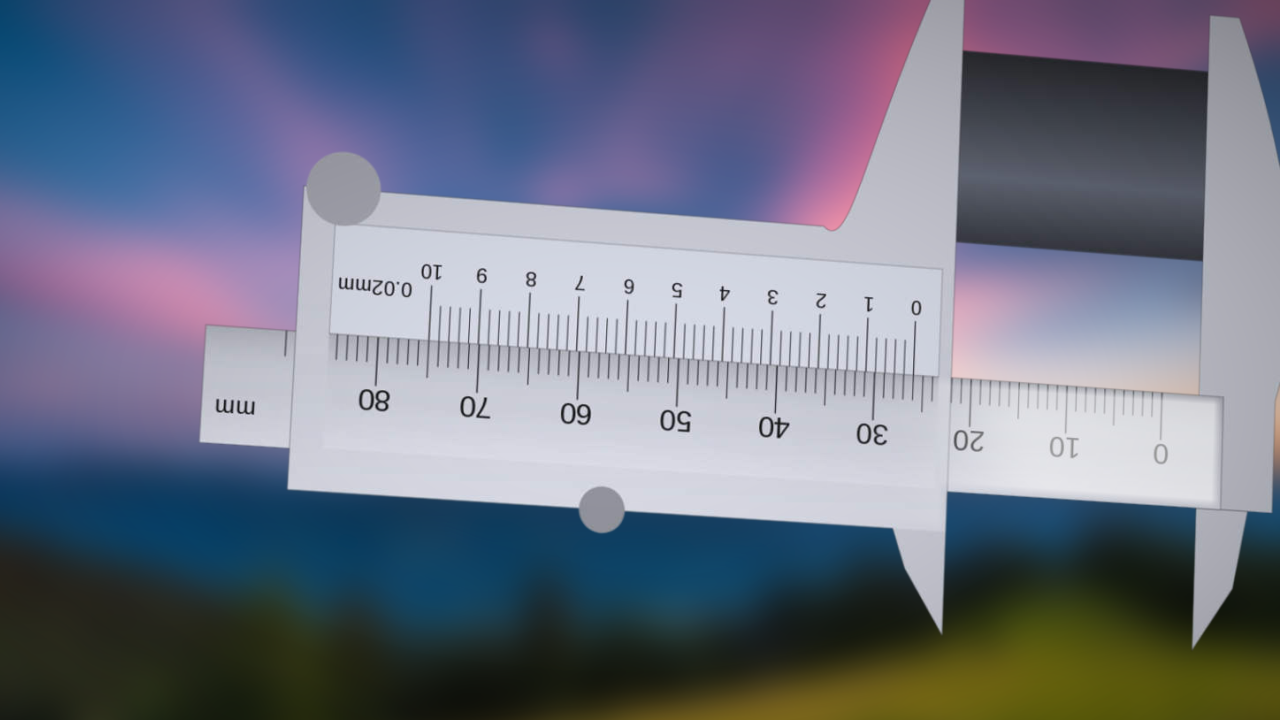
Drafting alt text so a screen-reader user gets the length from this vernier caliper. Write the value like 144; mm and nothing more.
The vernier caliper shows 26.0; mm
